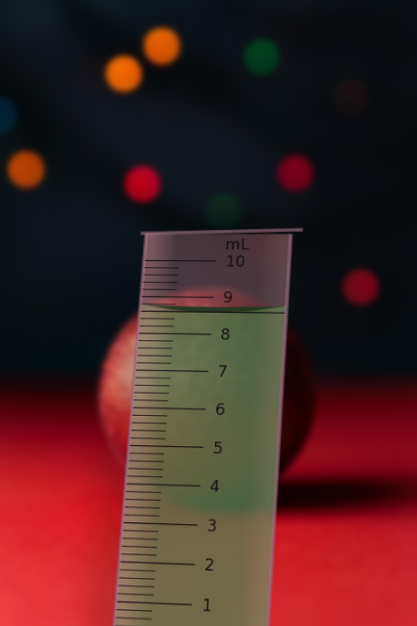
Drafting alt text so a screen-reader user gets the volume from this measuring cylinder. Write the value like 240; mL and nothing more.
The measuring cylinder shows 8.6; mL
